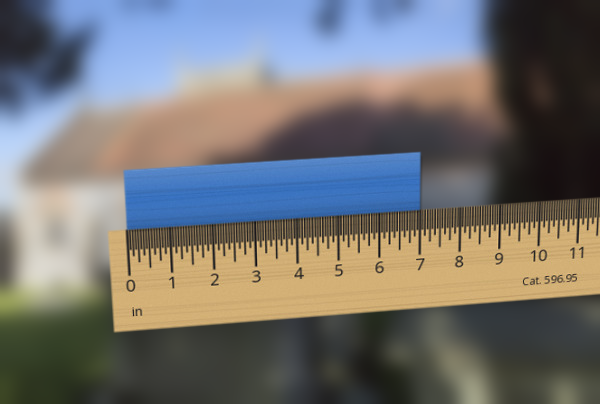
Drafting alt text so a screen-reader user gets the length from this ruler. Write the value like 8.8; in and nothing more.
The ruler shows 7; in
